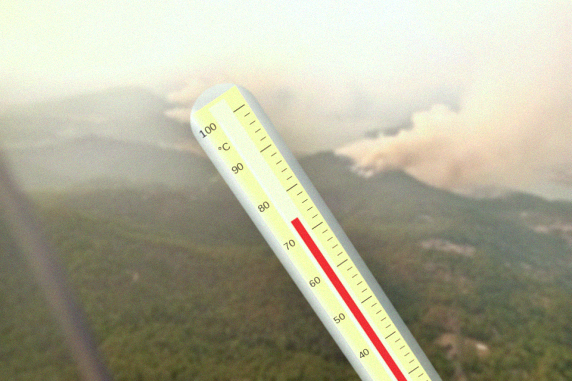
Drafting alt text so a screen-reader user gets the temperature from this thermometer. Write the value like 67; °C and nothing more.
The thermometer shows 74; °C
